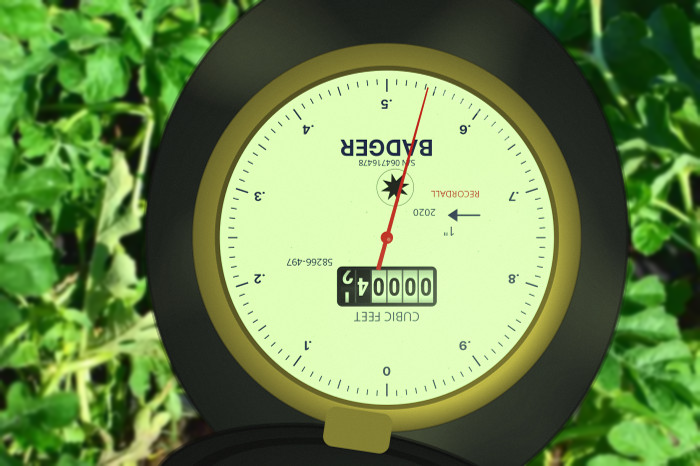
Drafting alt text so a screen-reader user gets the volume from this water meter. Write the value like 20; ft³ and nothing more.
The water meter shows 41.54; ft³
